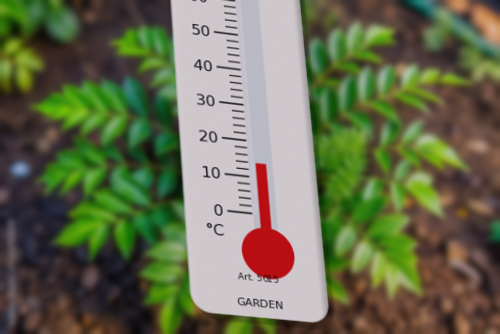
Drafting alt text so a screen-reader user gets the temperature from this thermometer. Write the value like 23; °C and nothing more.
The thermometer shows 14; °C
